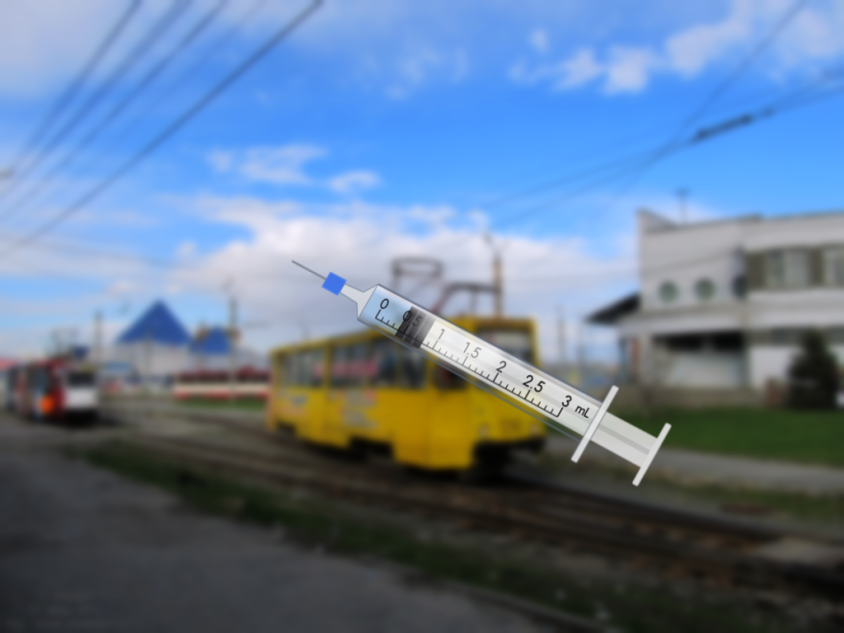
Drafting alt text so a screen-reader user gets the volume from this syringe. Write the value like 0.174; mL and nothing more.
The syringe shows 0.4; mL
